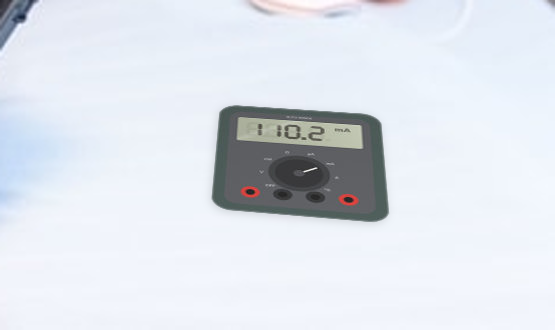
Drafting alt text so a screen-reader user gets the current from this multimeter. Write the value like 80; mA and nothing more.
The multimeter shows 110.2; mA
